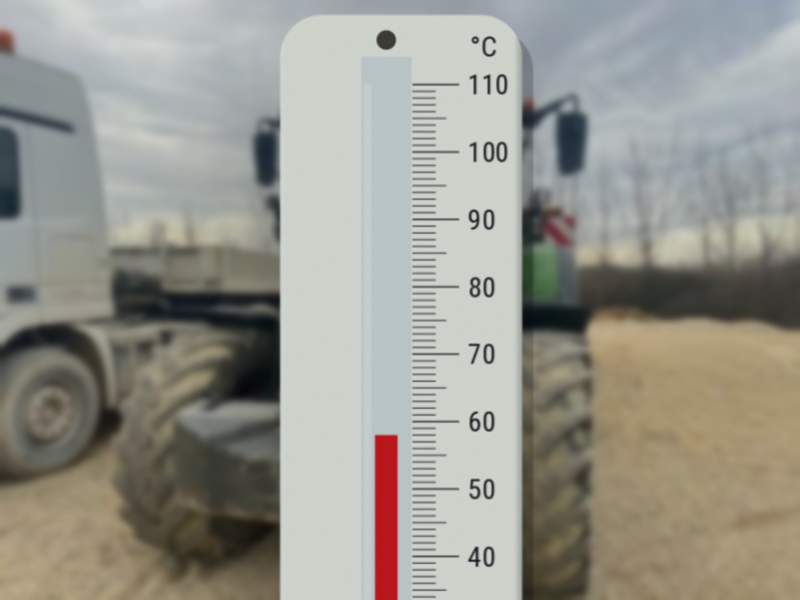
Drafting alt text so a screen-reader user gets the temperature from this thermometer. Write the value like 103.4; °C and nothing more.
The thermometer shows 58; °C
